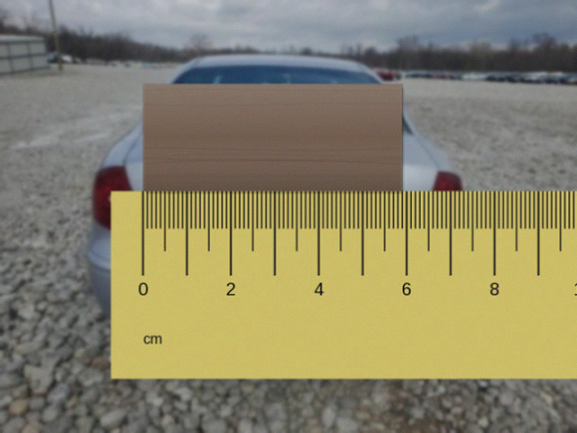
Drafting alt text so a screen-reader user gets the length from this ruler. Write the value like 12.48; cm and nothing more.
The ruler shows 5.9; cm
